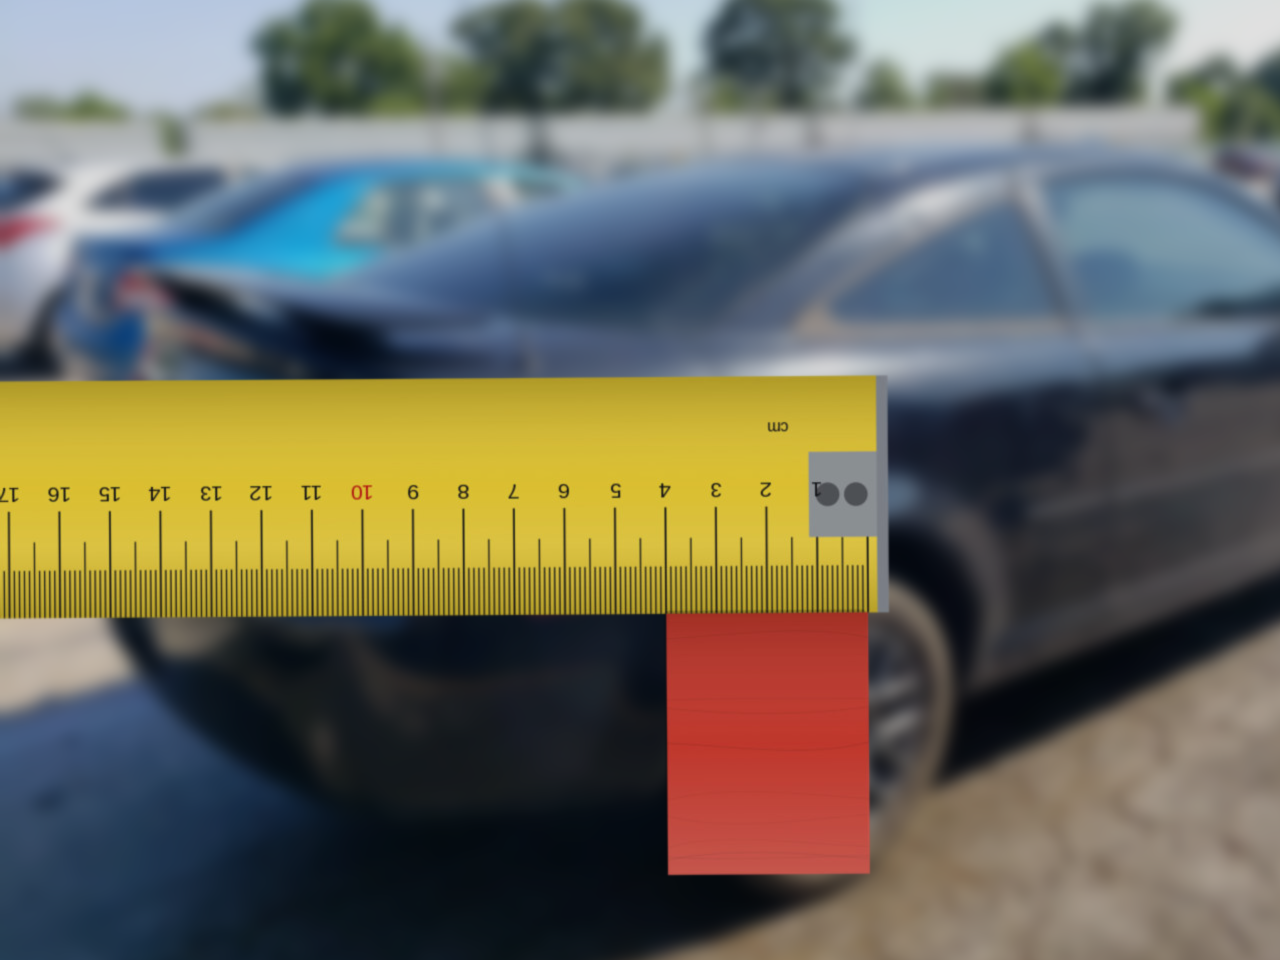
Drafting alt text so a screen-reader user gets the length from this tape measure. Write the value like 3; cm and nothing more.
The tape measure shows 4; cm
